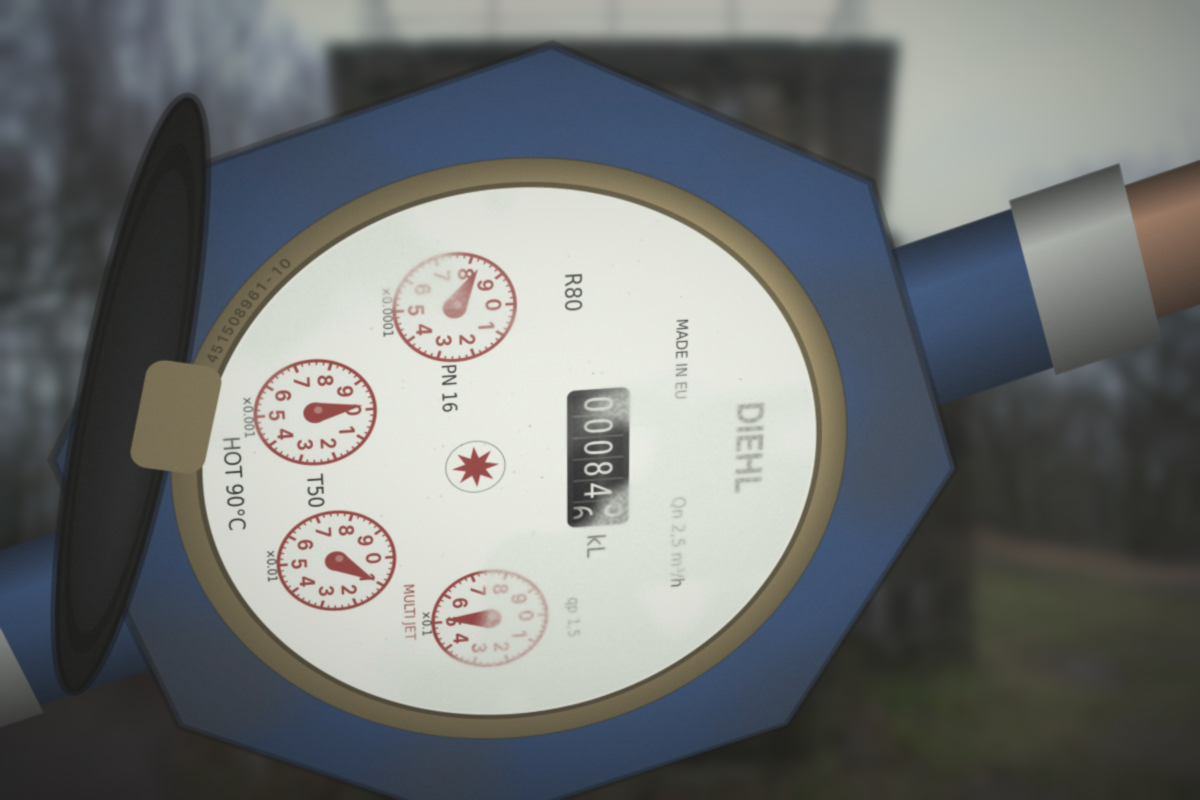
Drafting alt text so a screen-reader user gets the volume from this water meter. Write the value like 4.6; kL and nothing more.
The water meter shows 845.5098; kL
